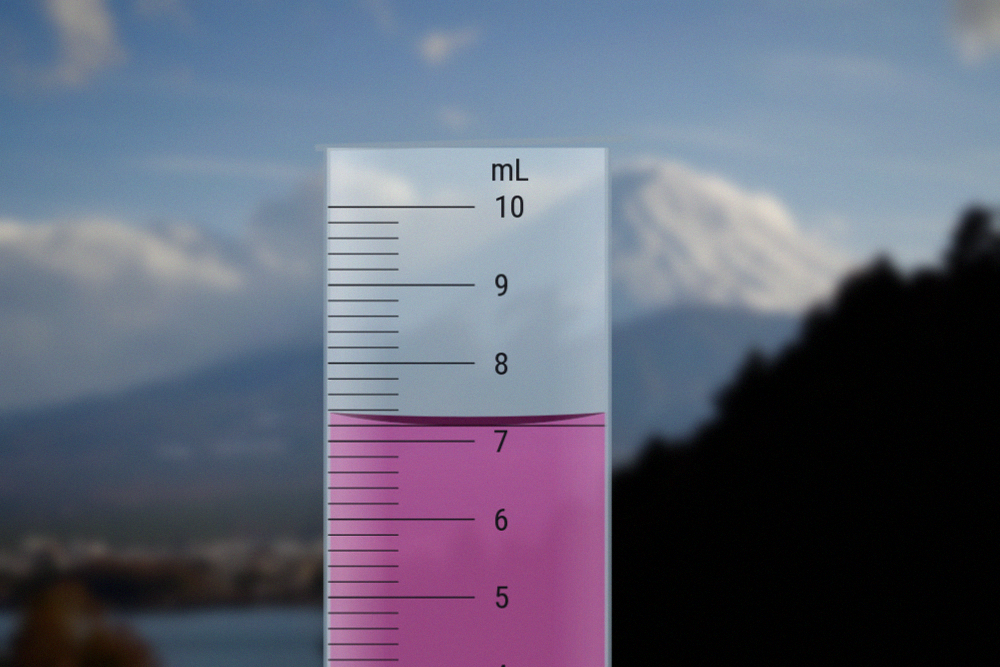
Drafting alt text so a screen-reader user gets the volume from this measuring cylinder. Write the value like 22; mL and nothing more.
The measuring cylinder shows 7.2; mL
